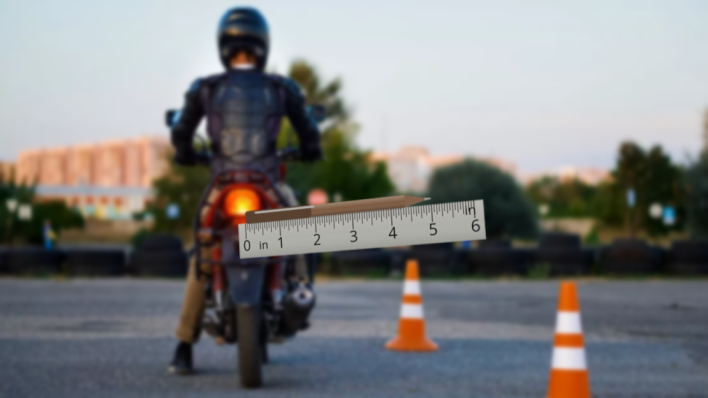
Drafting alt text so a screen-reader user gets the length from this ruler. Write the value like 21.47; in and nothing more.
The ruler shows 5; in
